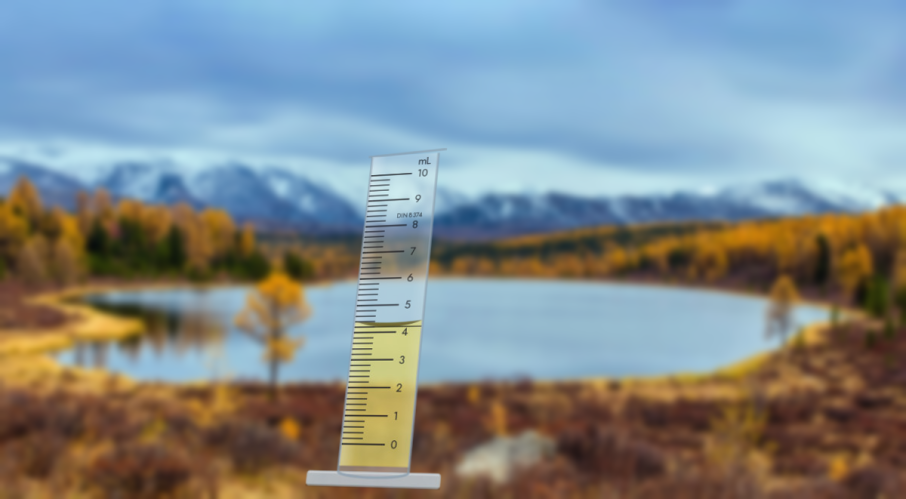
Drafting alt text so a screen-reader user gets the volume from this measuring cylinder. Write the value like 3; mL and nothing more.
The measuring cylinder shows 4.2; mL
